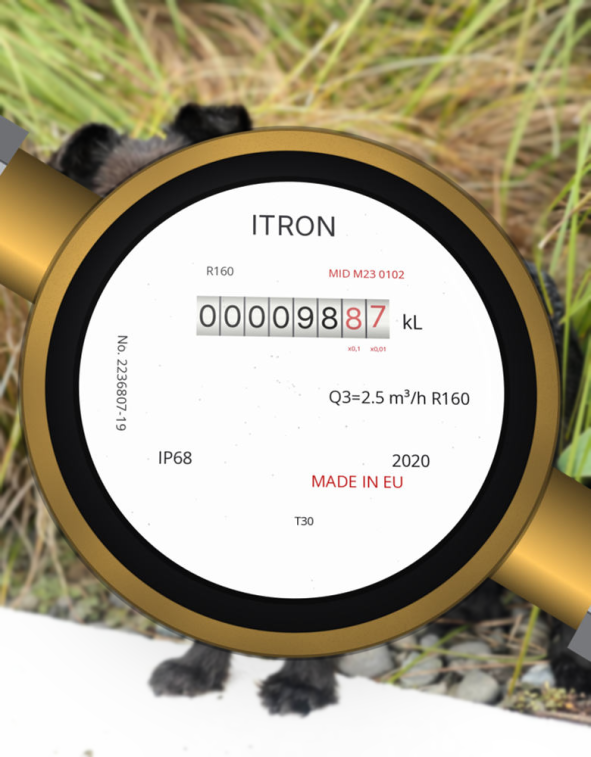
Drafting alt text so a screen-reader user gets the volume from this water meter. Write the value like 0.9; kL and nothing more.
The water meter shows 98.87; kL
